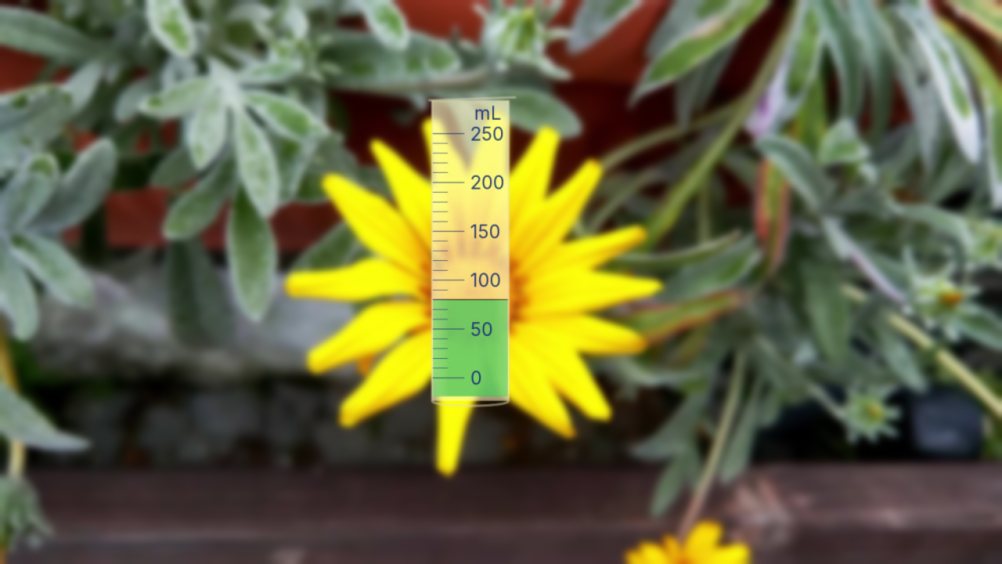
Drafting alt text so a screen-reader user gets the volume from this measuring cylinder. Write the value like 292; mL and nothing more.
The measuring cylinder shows 80; mL
